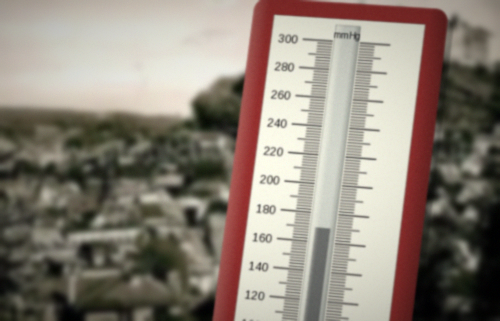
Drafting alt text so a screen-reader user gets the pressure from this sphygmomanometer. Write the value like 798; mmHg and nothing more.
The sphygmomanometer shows 170; mmHg
